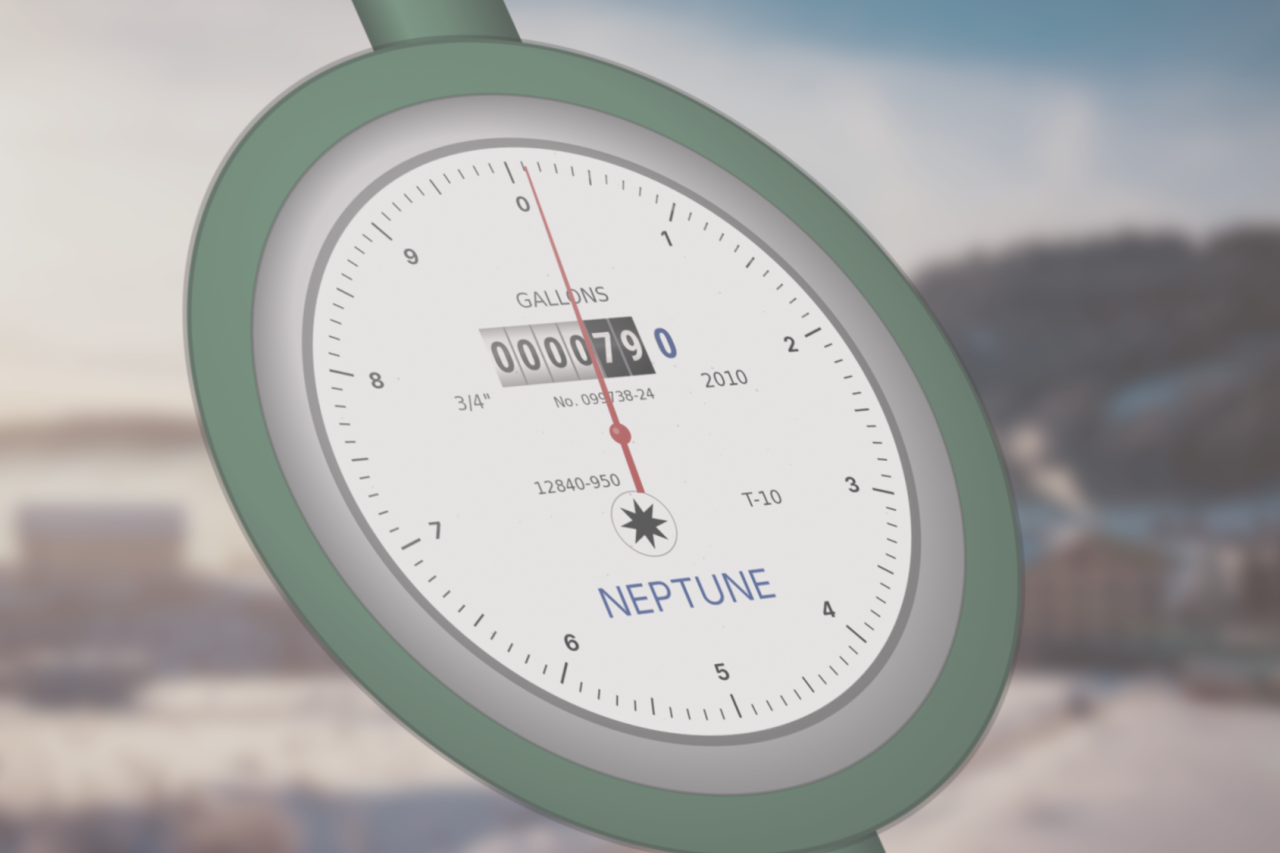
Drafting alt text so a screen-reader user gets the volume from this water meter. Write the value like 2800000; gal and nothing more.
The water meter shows 790.1; gal
